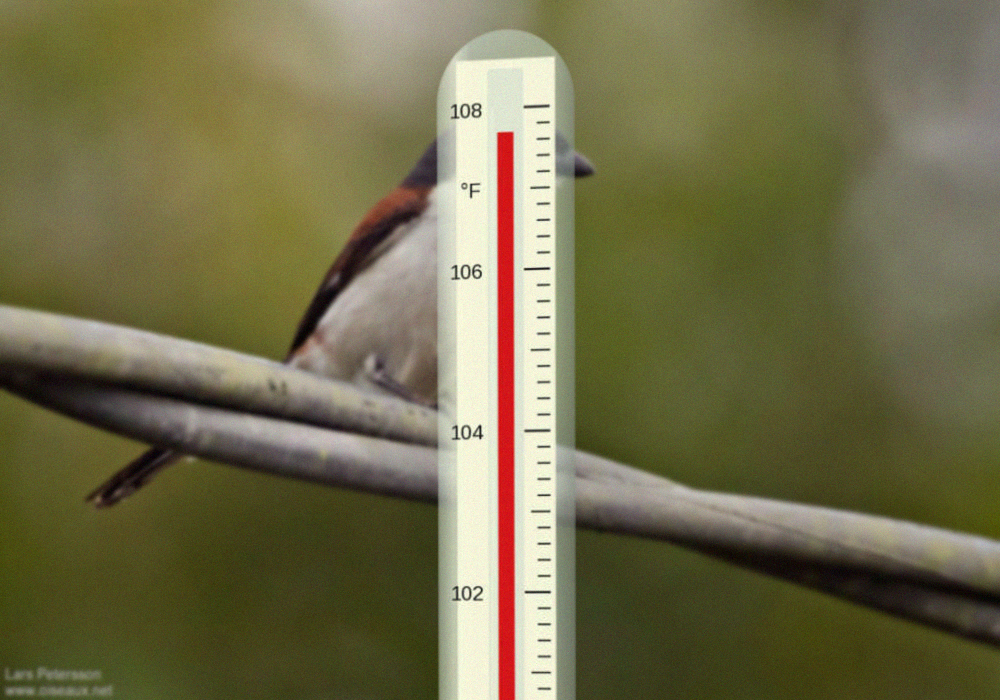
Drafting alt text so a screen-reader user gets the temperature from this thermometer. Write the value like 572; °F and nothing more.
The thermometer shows 107.7; °F
